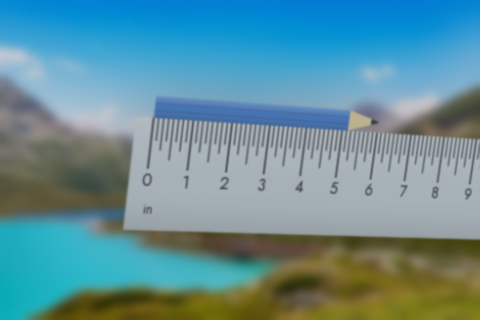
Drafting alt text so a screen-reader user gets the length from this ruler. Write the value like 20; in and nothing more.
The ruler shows 6; in
